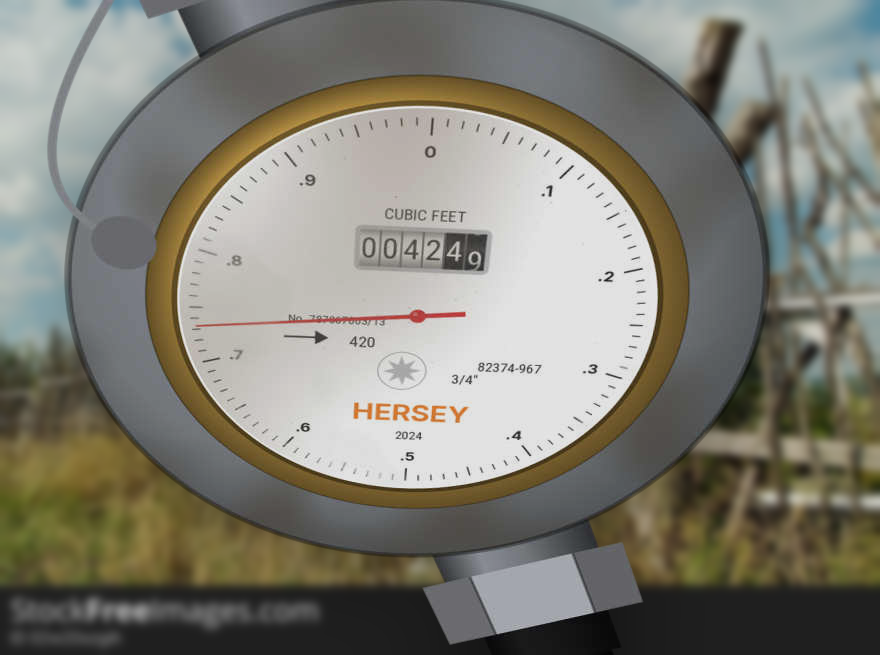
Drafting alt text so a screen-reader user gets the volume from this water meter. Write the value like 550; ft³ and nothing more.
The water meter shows 4248.73; ft³
